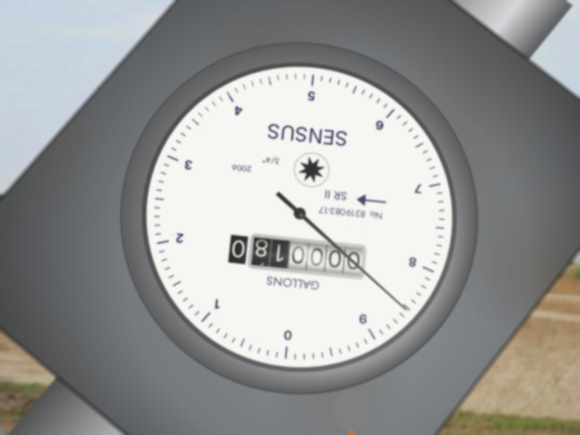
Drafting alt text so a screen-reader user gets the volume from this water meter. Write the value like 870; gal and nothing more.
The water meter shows 178.5; gal
